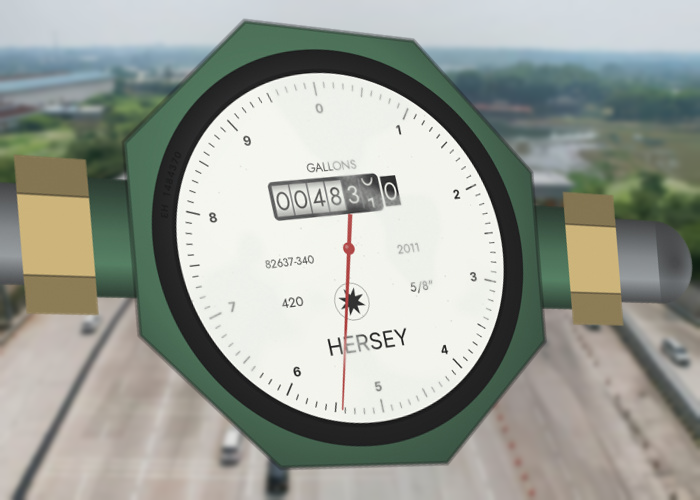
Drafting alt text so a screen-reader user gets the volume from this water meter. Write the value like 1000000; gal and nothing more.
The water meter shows 48305.4; gal
